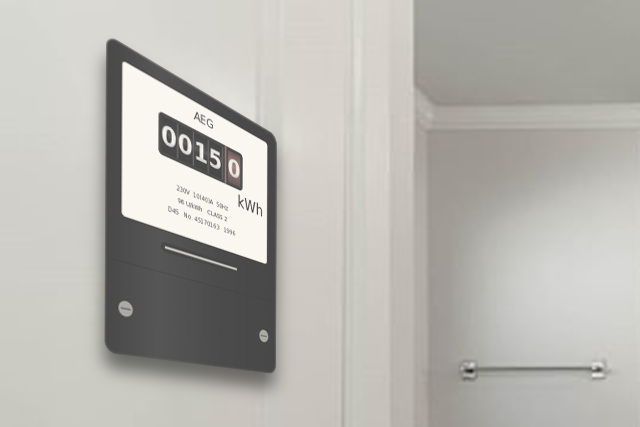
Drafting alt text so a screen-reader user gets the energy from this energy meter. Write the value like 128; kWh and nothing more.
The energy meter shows 15.0; kWh
